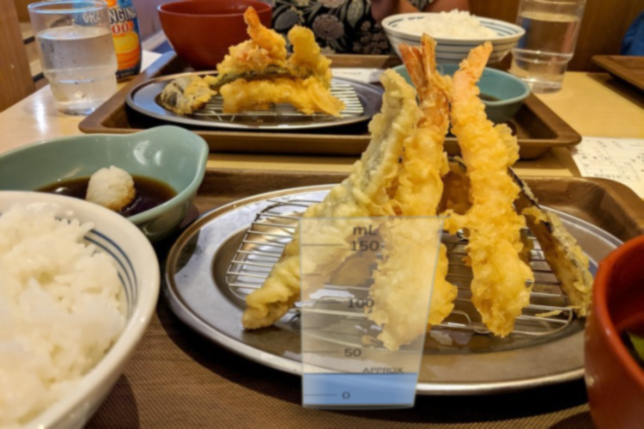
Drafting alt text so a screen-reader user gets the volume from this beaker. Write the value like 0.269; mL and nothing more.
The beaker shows 25; mL
